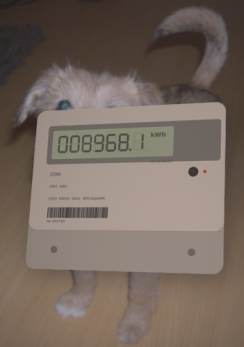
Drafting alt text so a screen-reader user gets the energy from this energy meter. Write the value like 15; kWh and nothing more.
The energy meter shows 8968.1; kWh
